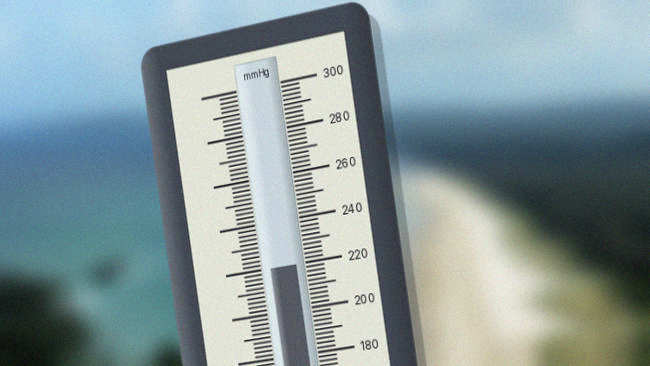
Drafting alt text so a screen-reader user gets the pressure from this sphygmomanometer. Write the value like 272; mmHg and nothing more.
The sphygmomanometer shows 220; mmHg
